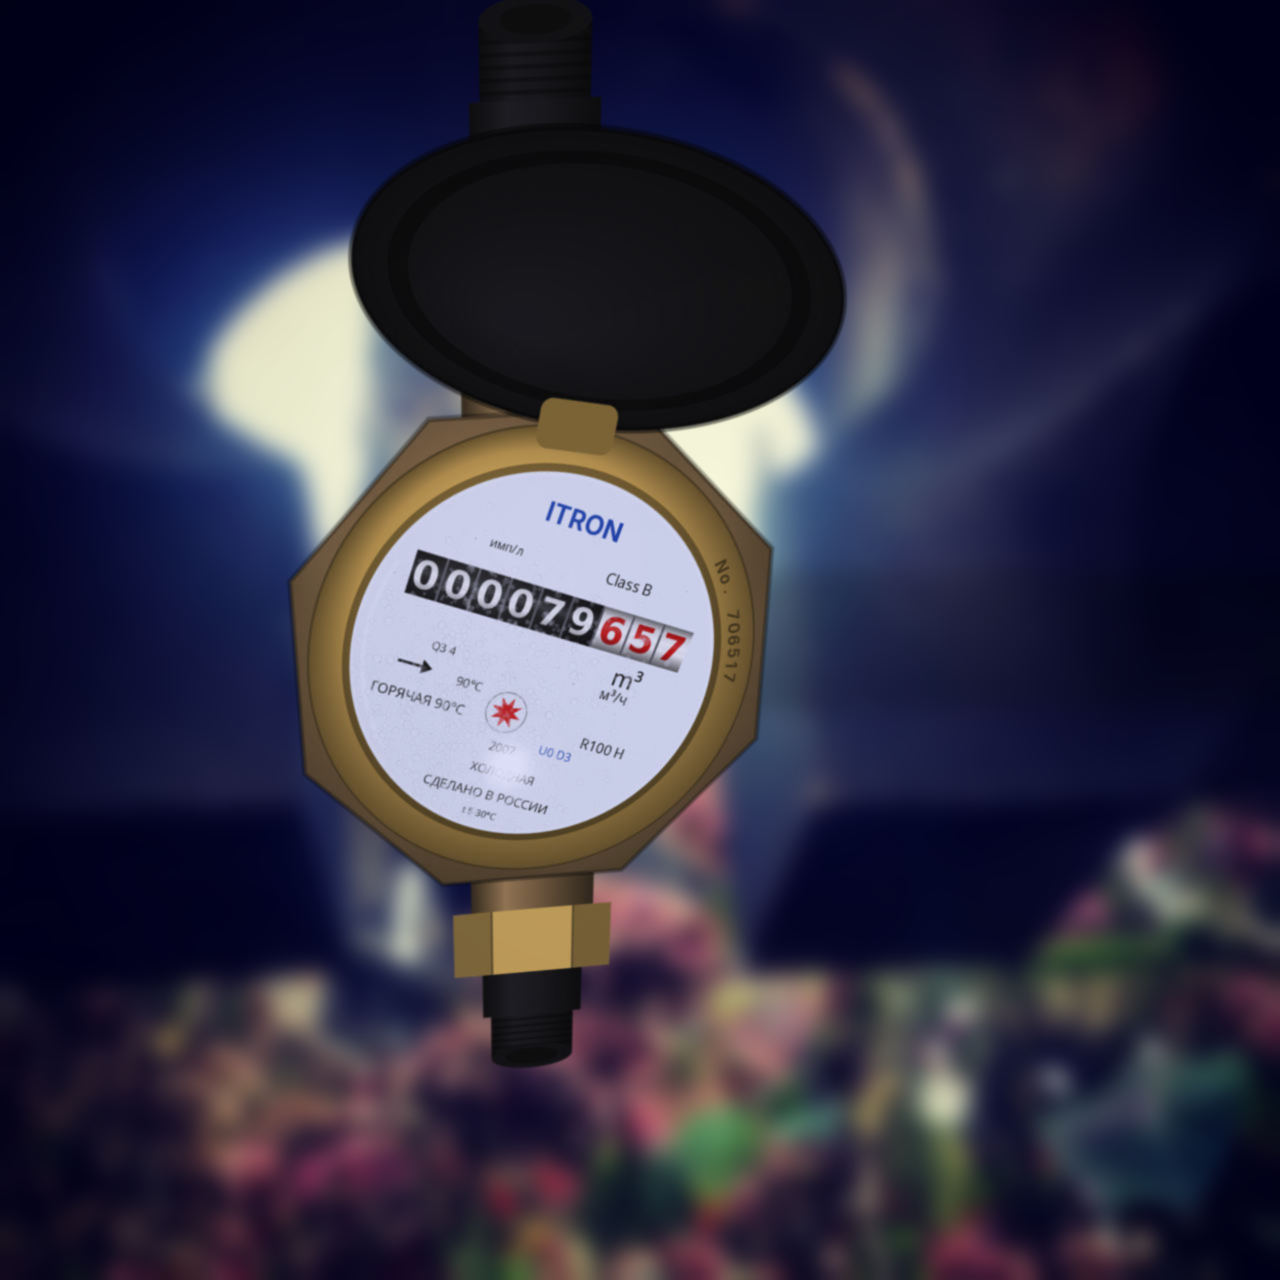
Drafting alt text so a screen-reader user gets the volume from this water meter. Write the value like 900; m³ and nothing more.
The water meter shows 79.657; m³
